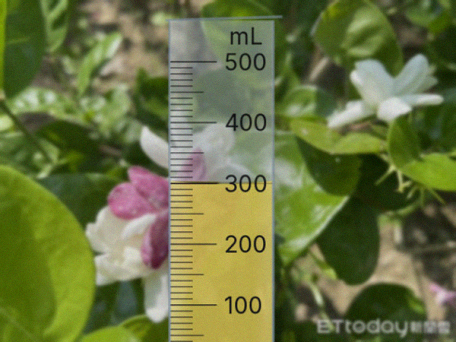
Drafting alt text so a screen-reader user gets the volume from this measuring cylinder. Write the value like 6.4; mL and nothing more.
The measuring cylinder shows 300; mL
